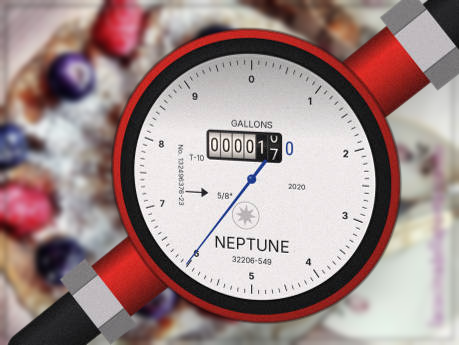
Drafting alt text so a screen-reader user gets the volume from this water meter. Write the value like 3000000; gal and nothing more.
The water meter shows 166.0; gal
